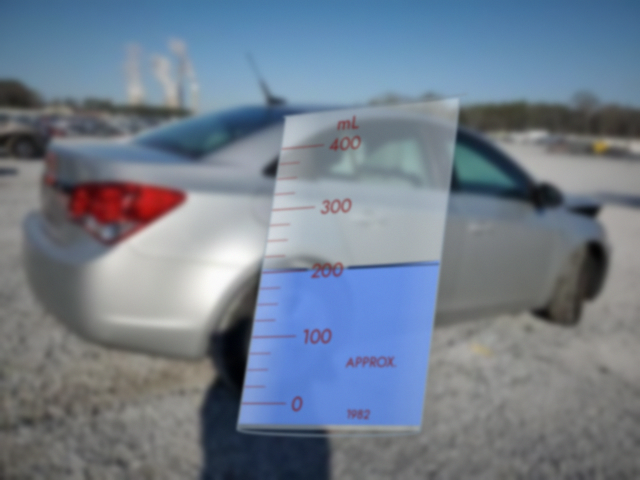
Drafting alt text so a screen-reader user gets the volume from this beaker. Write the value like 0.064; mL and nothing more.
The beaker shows 200; mL
